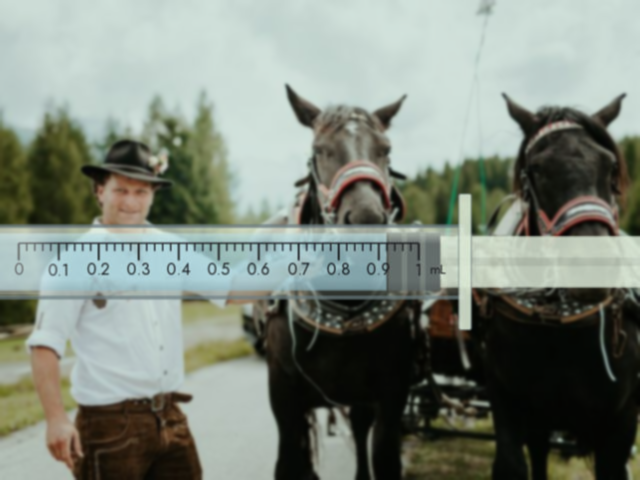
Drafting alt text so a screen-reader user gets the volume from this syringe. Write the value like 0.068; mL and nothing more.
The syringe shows 0.92; mL
